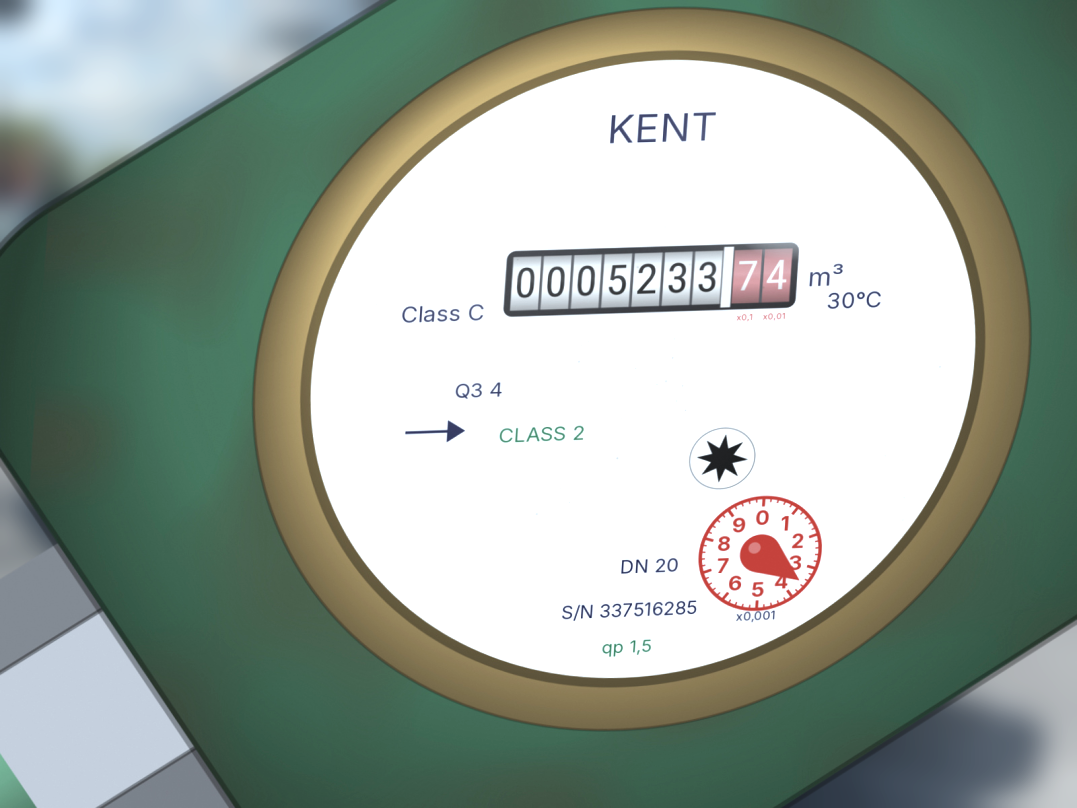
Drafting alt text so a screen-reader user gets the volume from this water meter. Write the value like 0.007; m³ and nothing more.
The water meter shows 5233.743; m³
